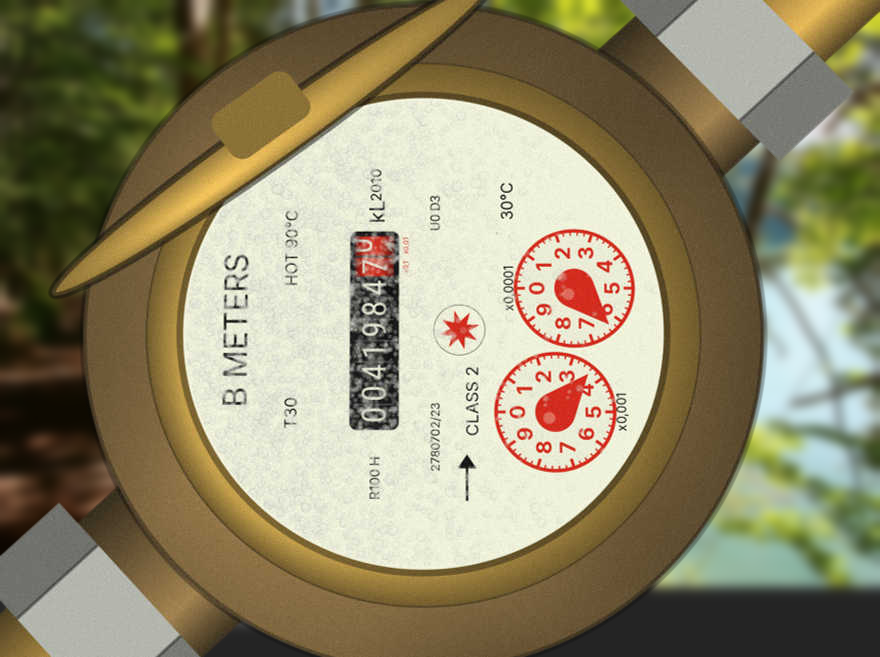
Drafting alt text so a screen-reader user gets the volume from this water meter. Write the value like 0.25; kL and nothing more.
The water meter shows 41984.7036; kL
